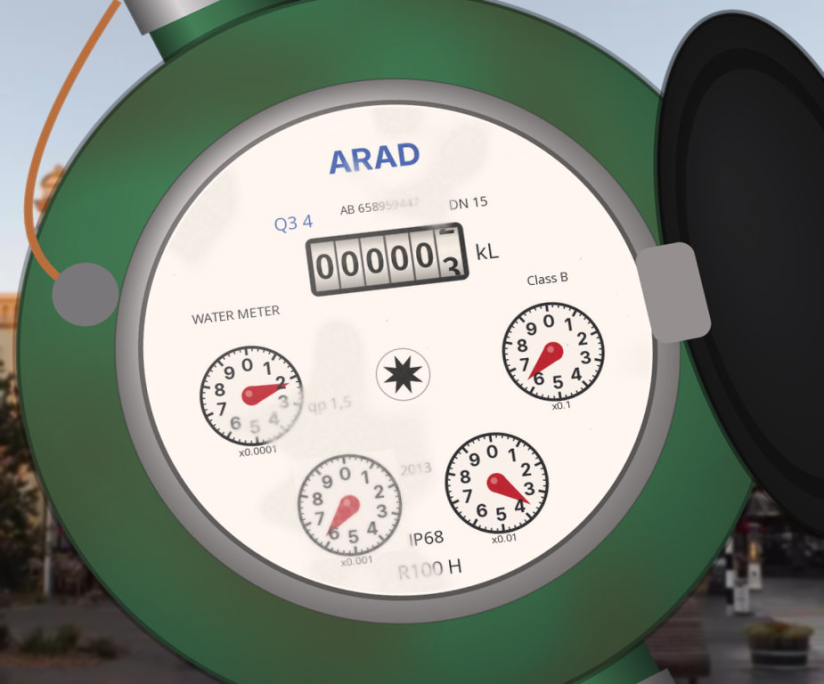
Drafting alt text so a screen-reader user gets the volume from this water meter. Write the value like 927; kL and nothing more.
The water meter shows 2.6362; kL
